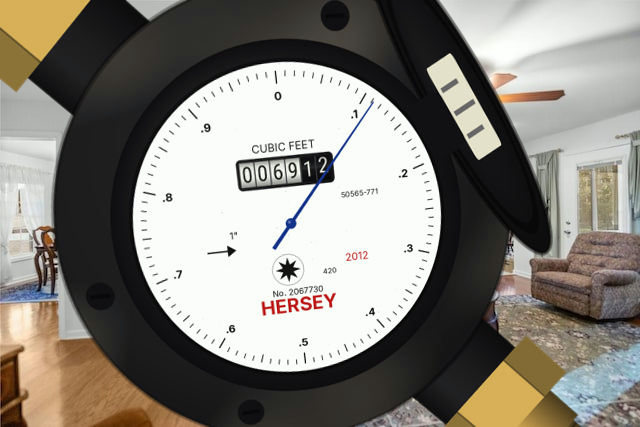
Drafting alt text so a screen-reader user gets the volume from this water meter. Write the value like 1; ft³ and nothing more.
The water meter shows 6912.11; ft³
